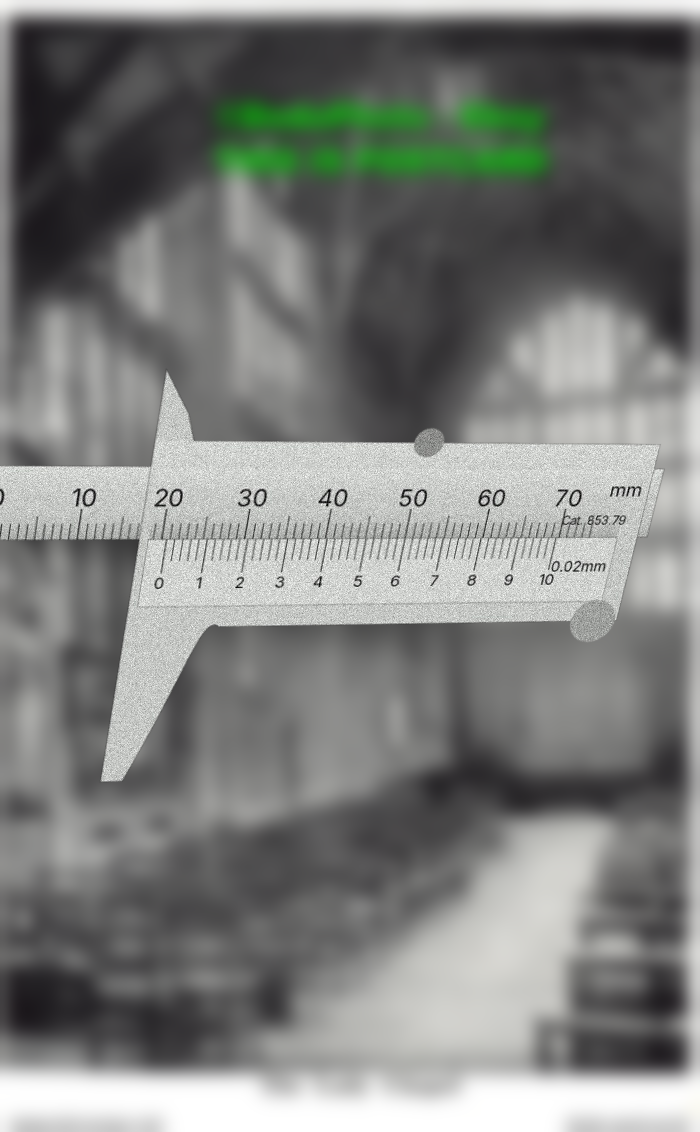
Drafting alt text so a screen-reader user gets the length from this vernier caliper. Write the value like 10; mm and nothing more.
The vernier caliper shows 20.6; mm
